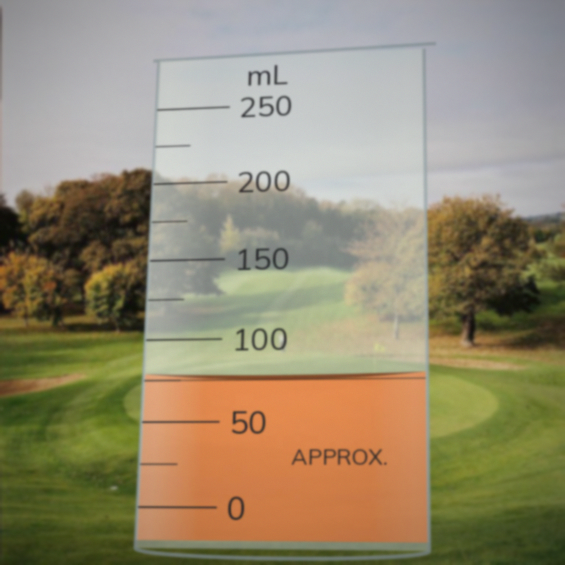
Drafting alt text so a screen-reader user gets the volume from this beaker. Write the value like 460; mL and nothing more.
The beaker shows 75; mL
